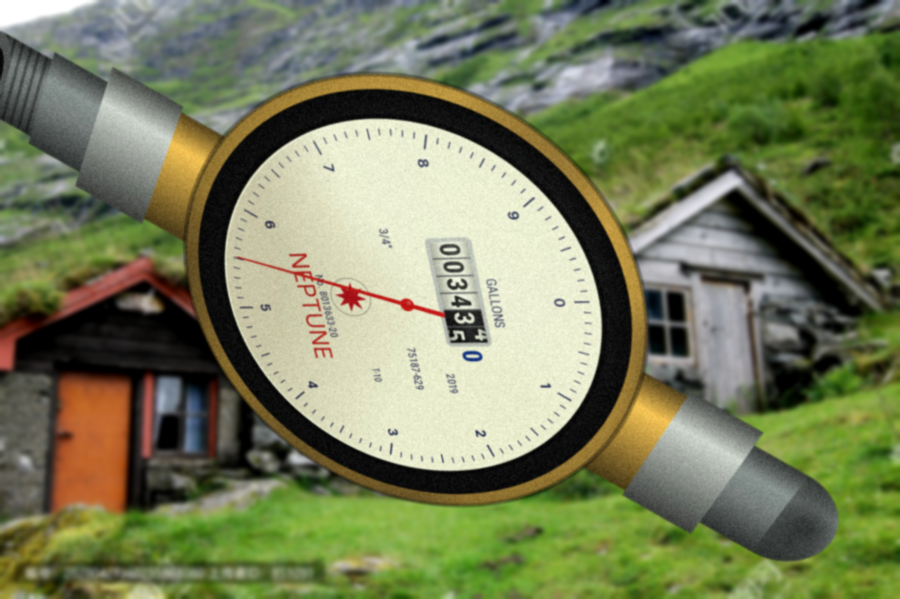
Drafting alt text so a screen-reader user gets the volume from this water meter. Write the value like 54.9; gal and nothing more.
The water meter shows 34345.5; gal
